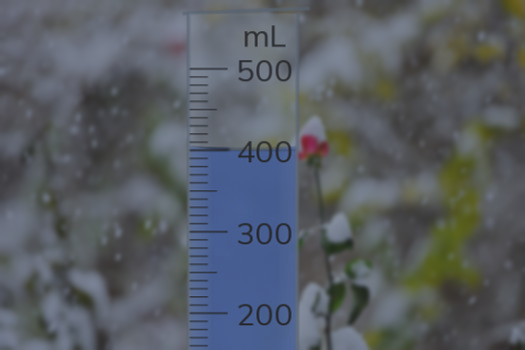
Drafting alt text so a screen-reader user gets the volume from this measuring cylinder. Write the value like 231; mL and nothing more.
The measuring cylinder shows 400; mL
